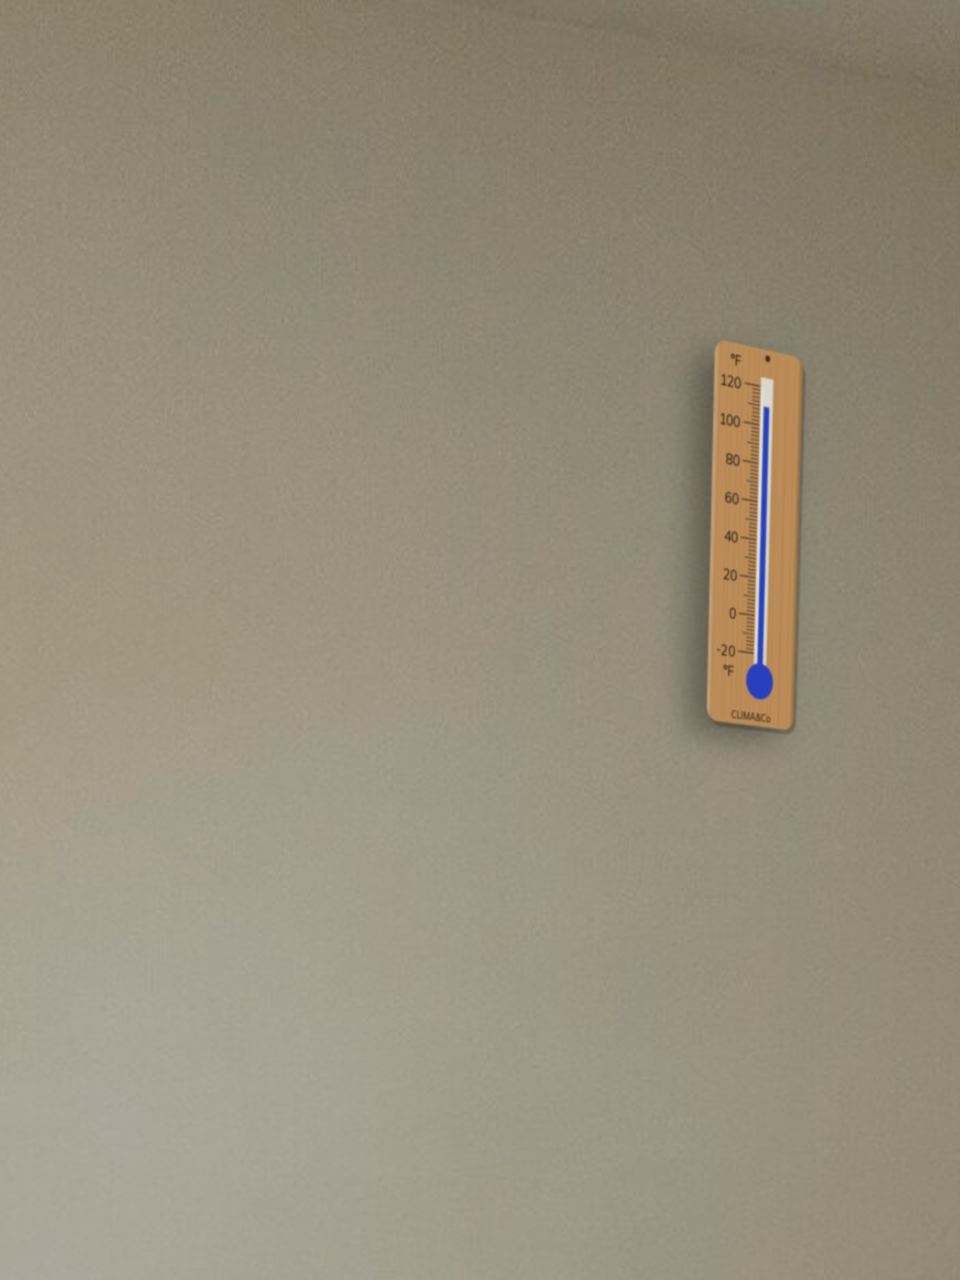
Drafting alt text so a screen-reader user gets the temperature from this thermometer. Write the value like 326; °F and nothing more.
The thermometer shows 110; °F
